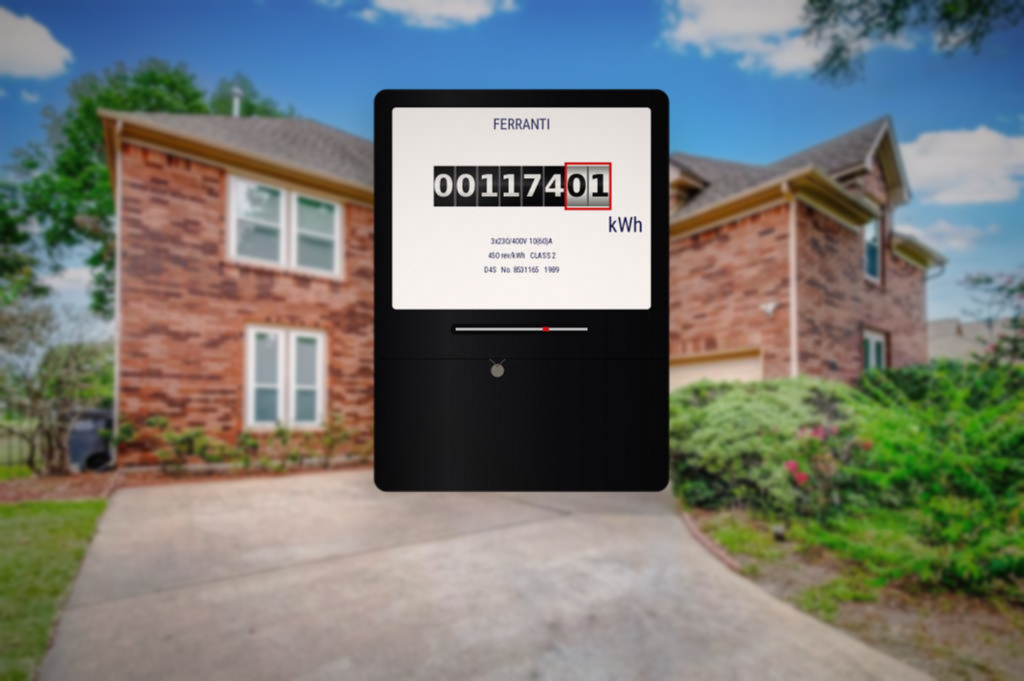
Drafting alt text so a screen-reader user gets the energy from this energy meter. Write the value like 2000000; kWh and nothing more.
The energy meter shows 1174.01; kWh
